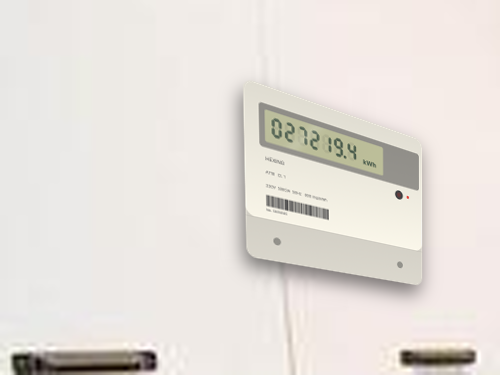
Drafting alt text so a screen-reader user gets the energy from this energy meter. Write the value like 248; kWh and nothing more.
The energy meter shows 27219.4; kWh
